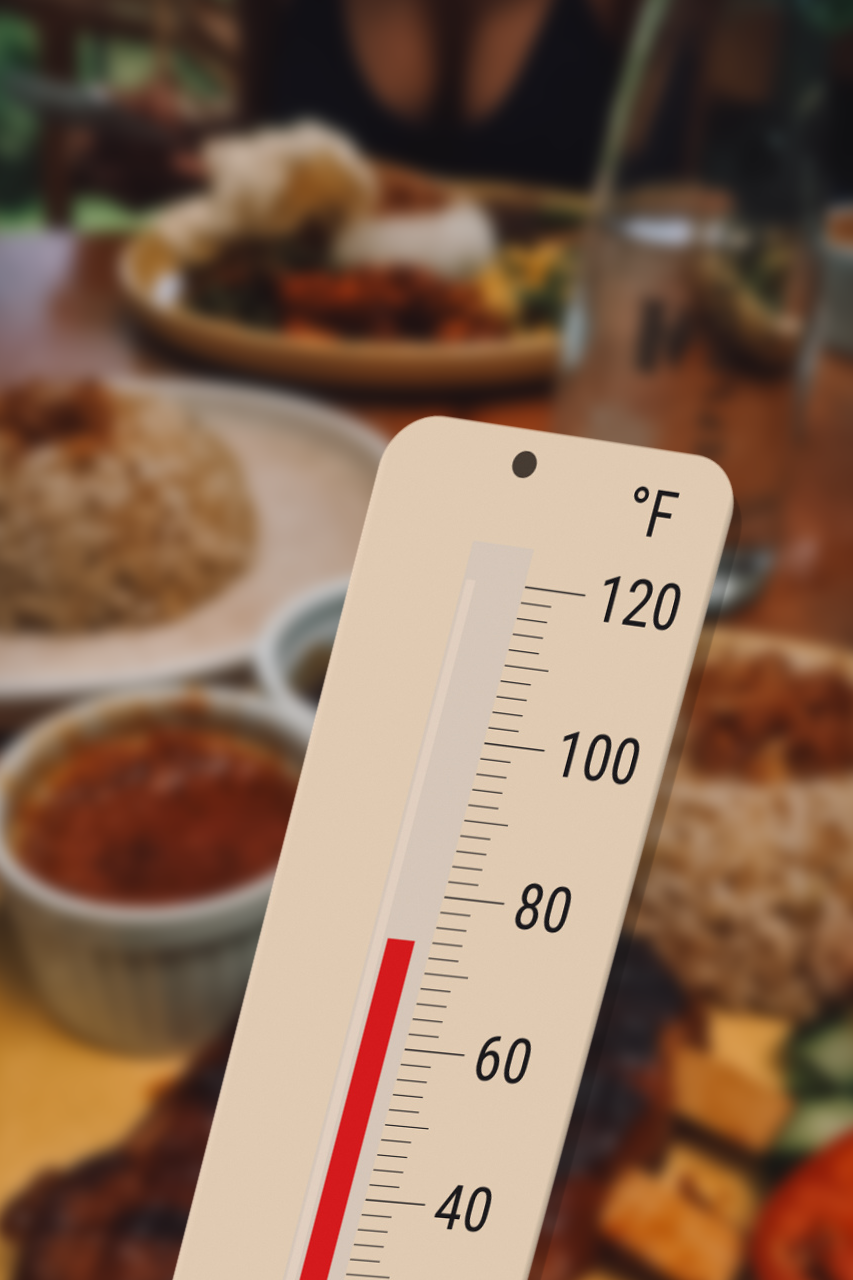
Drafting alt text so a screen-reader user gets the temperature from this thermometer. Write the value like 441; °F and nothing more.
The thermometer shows 74; °F
